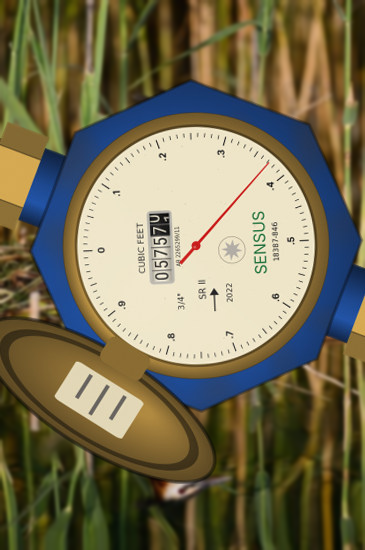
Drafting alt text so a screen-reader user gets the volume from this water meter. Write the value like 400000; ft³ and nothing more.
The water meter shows 57570.37; ft³
